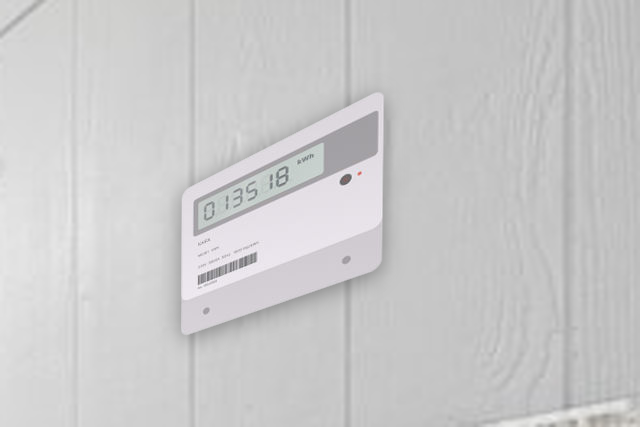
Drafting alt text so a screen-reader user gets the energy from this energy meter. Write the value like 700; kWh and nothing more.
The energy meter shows 13518; kWh
